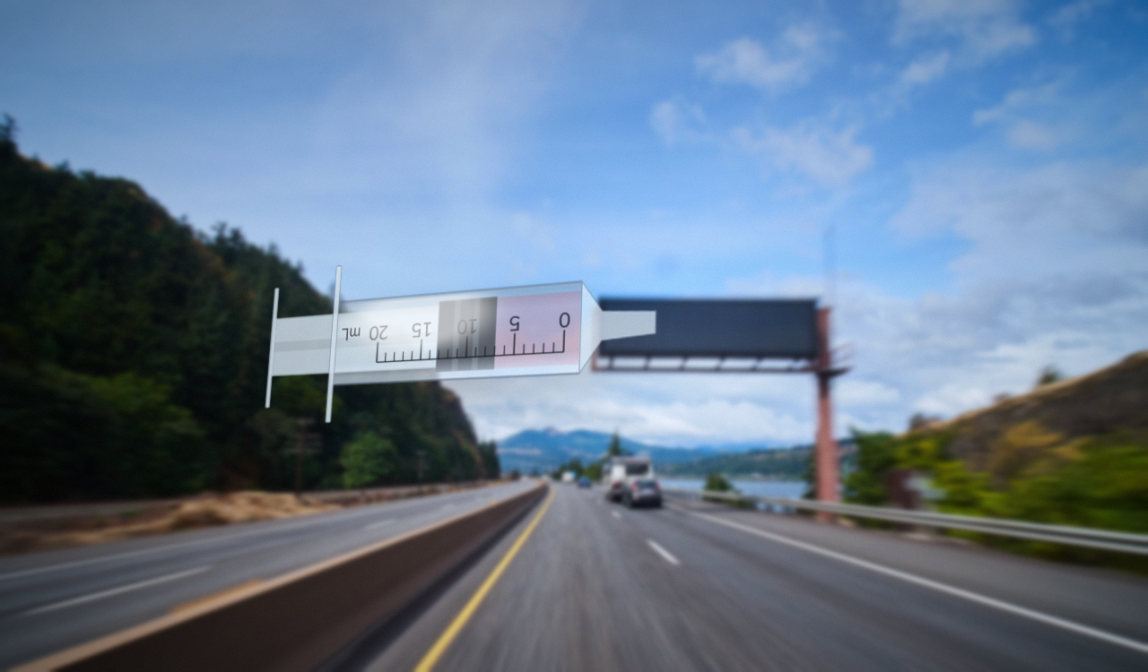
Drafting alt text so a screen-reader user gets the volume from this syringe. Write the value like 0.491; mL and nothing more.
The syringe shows 7; mL
